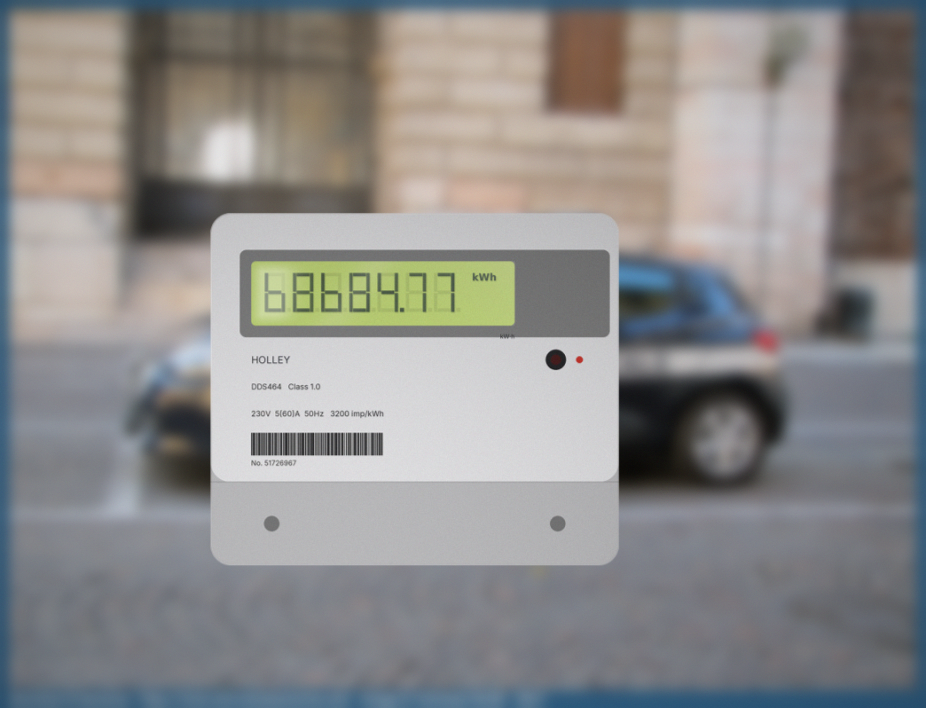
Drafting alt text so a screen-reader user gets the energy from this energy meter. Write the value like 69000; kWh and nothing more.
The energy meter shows 68684.77; kWh
